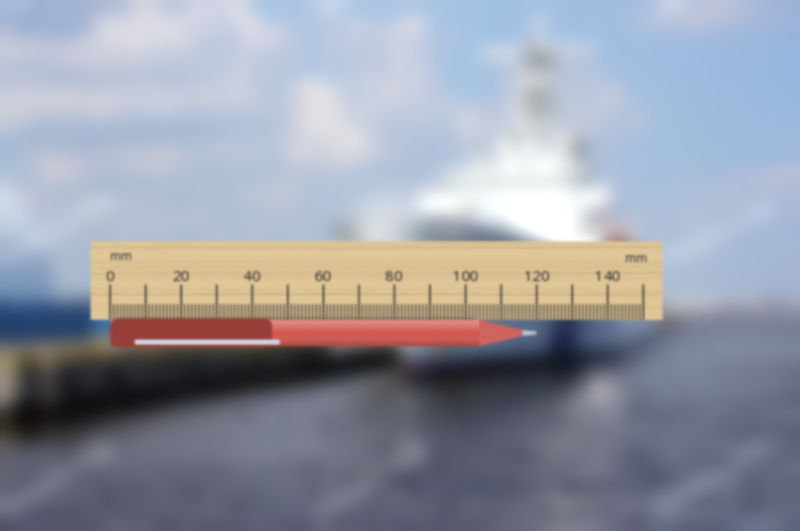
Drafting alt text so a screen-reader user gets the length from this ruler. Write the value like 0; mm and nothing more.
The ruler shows 120; mm
